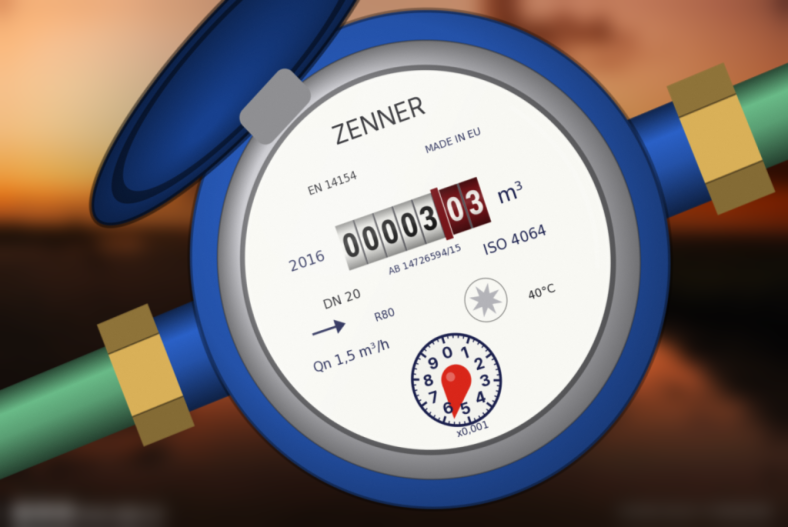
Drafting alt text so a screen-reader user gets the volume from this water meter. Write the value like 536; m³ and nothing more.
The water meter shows 3.035; m³
